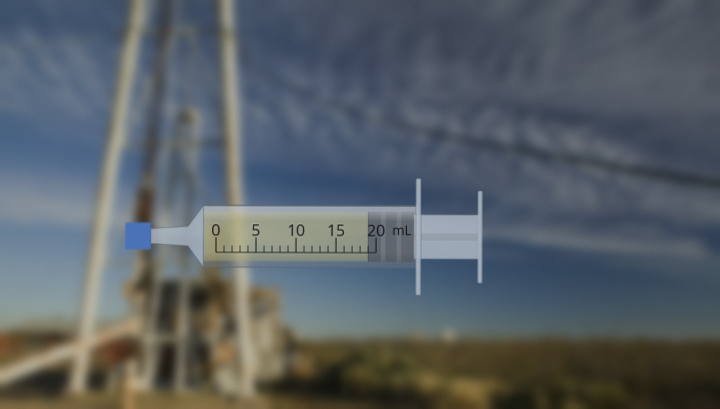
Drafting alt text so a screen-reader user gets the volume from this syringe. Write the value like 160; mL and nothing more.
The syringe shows 19; mL
